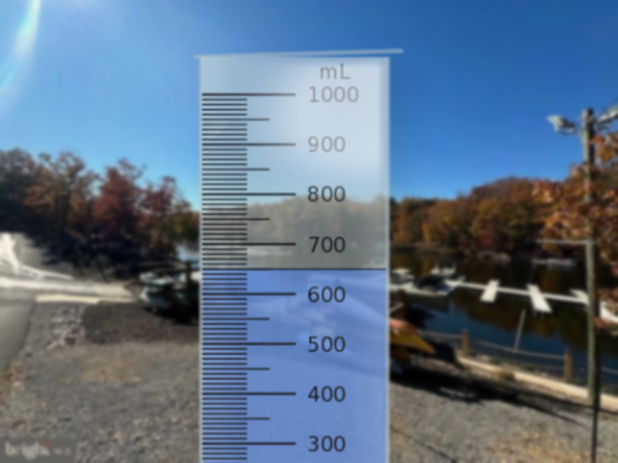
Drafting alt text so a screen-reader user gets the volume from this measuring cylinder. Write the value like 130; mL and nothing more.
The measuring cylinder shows 650; mL
